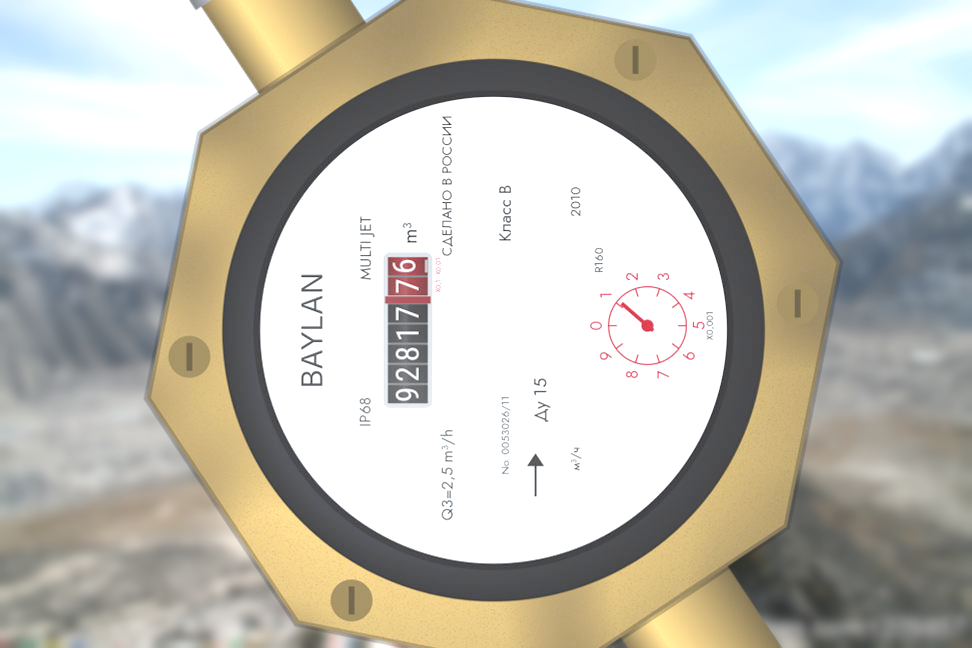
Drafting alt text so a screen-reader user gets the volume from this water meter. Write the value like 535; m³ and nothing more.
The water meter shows 92817.761; m³
